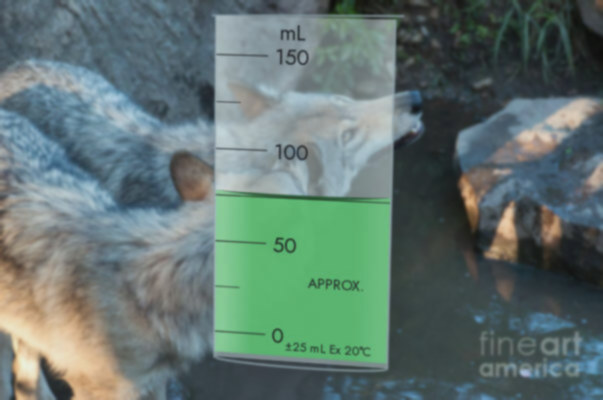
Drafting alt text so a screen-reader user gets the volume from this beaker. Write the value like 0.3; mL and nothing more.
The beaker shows 75; mL
